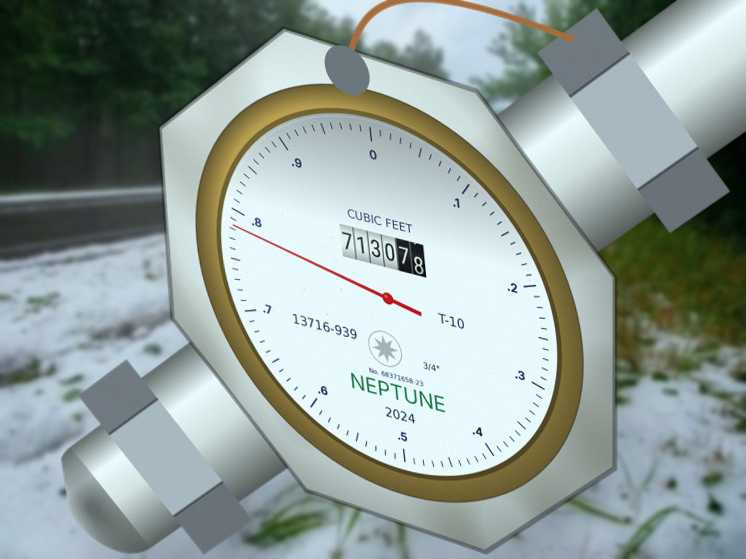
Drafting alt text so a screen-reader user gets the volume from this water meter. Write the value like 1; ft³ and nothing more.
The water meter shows 713077.78; ft³
